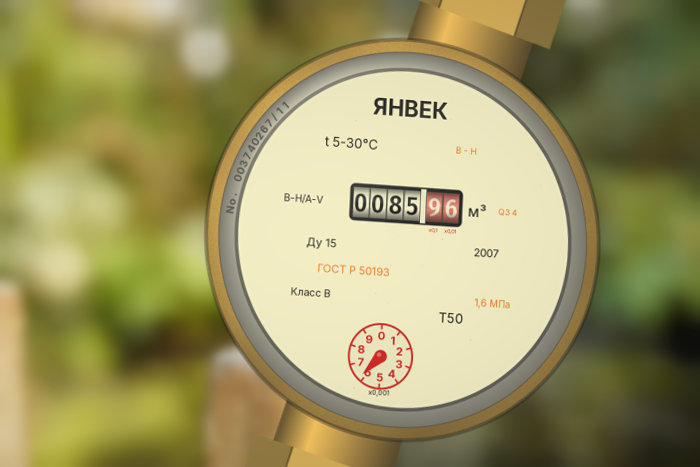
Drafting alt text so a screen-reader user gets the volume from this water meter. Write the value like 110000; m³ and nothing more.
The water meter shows 85.966; m³
